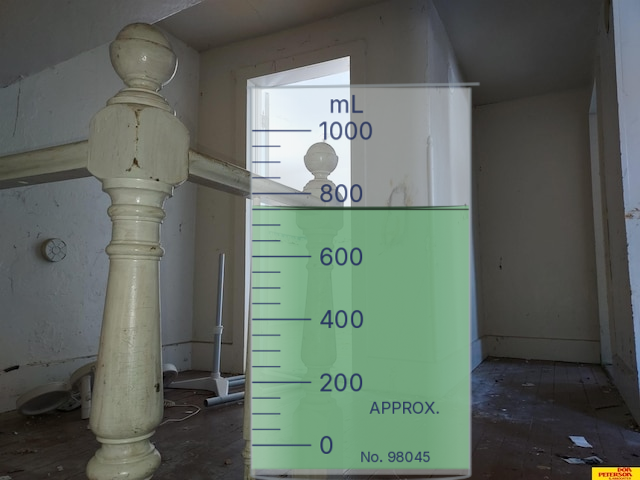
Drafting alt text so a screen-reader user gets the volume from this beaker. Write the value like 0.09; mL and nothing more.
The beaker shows 750; mL
